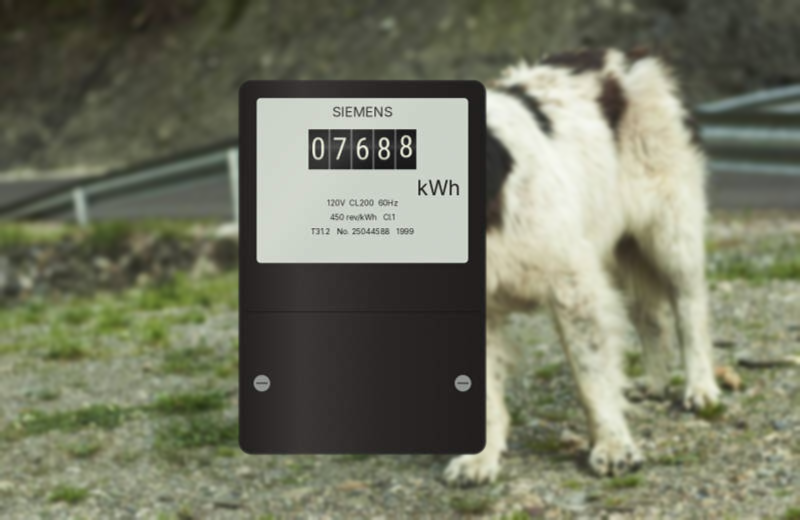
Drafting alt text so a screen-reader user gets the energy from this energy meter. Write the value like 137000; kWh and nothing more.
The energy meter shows 7688; kWh
